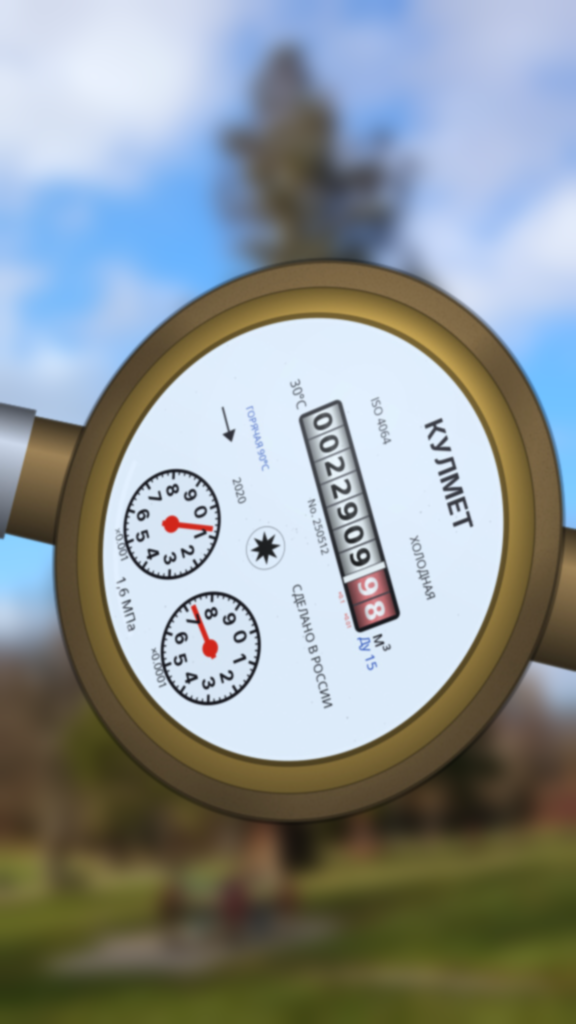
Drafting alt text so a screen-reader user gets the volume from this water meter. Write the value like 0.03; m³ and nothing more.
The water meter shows 22909.9807; m³
